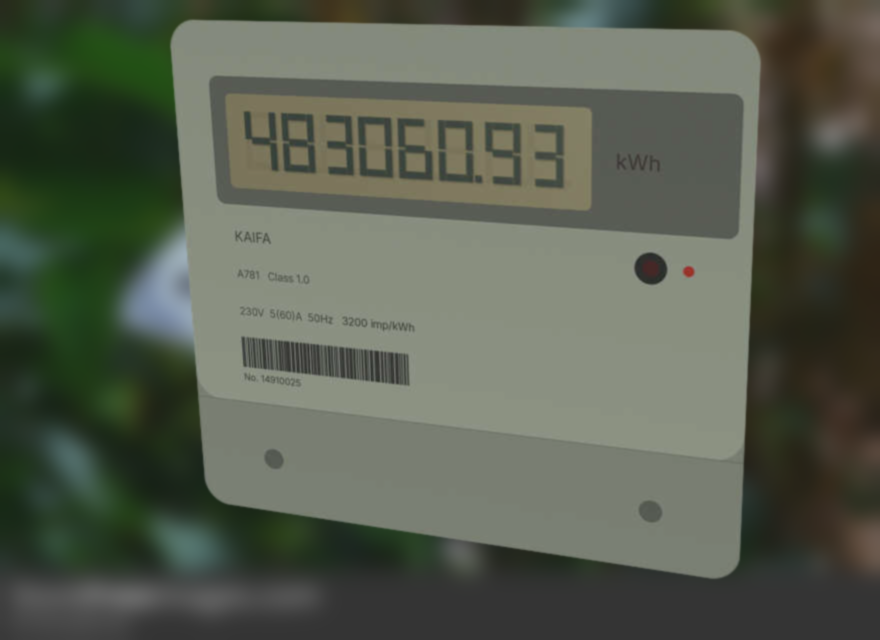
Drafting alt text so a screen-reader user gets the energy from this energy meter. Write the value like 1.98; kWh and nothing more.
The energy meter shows 483060.93; kWh
